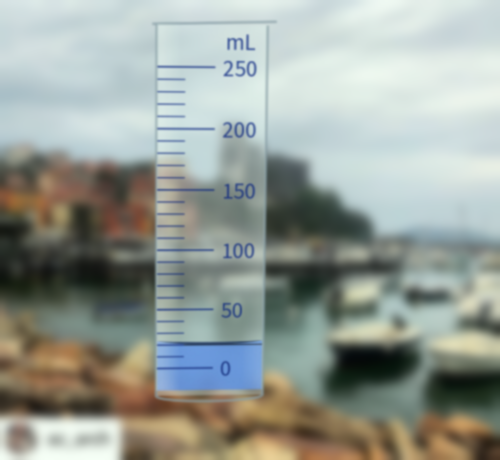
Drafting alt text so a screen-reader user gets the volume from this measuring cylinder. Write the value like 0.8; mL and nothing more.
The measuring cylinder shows 20; mL
